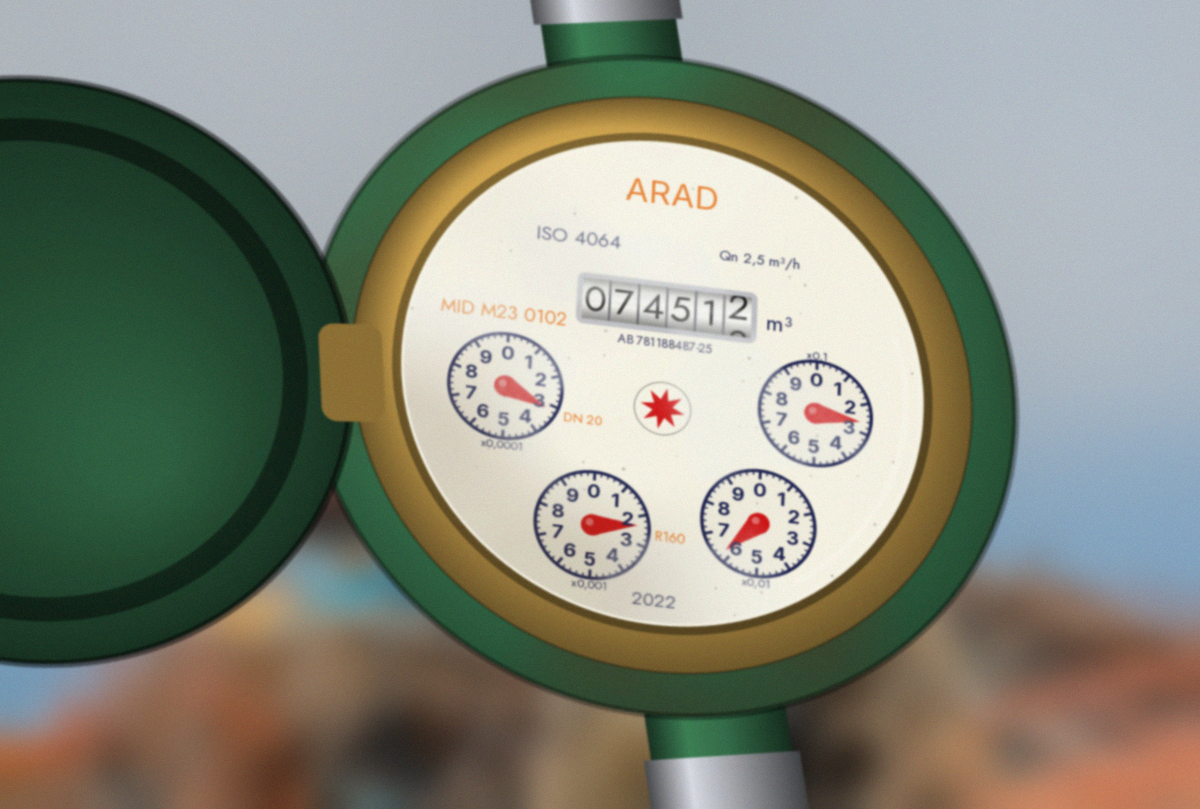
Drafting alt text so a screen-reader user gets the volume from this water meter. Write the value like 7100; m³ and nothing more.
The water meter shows 74512.2623; m³
